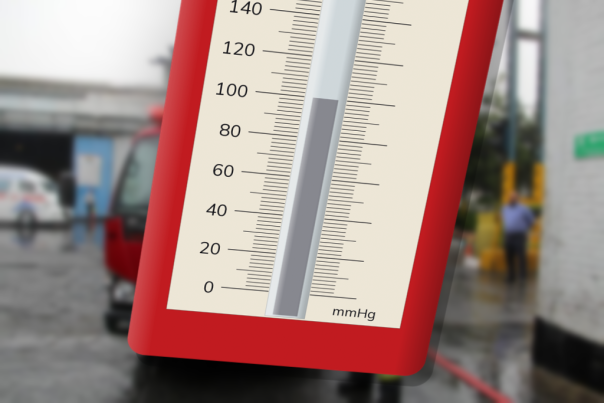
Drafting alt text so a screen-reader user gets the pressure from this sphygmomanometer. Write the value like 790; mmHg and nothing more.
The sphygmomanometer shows 100; mmHg
